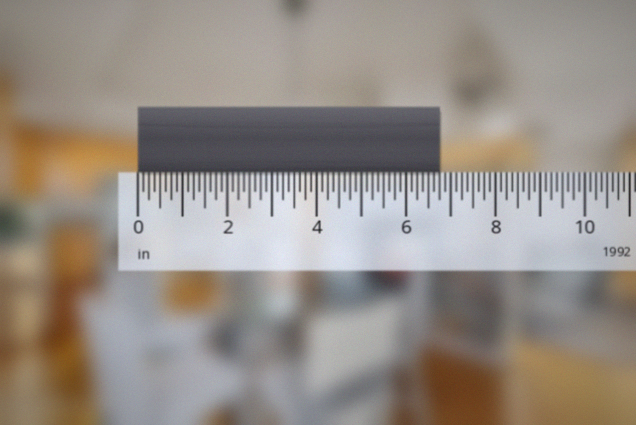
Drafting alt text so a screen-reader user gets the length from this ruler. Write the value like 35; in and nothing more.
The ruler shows 6.75; in
